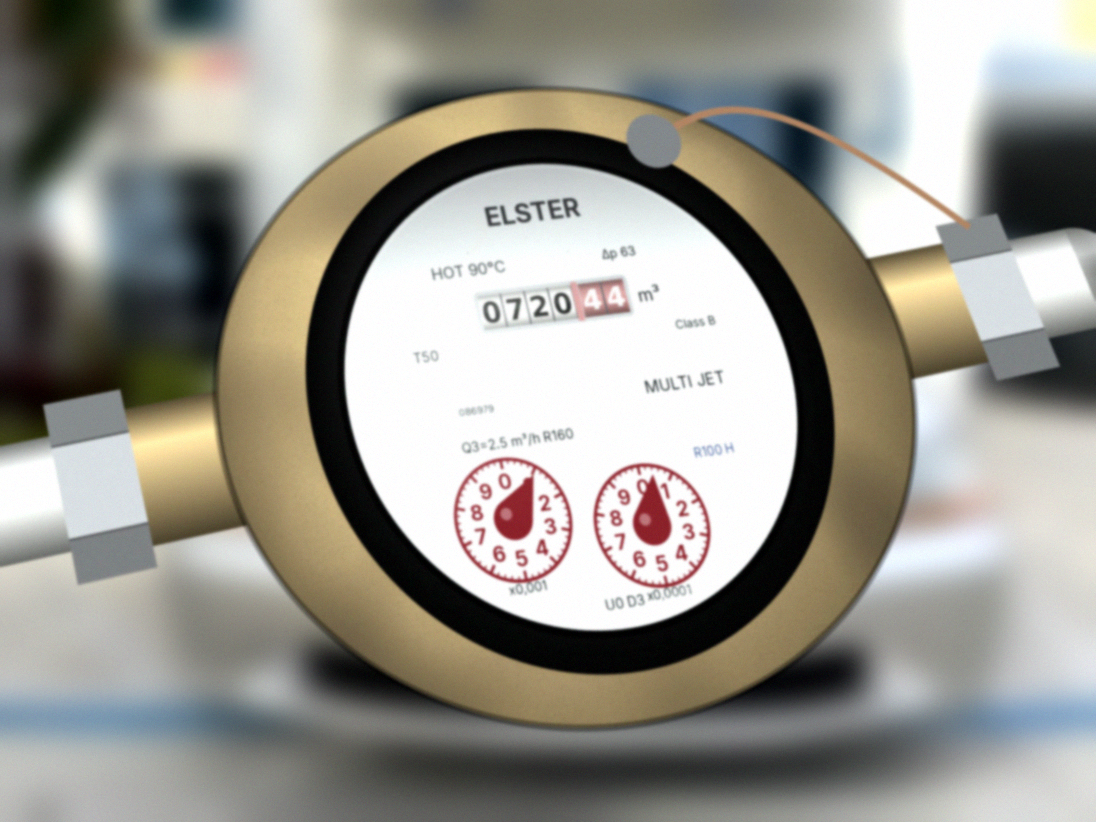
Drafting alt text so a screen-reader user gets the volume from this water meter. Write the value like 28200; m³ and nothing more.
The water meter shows 720.4410; m³
